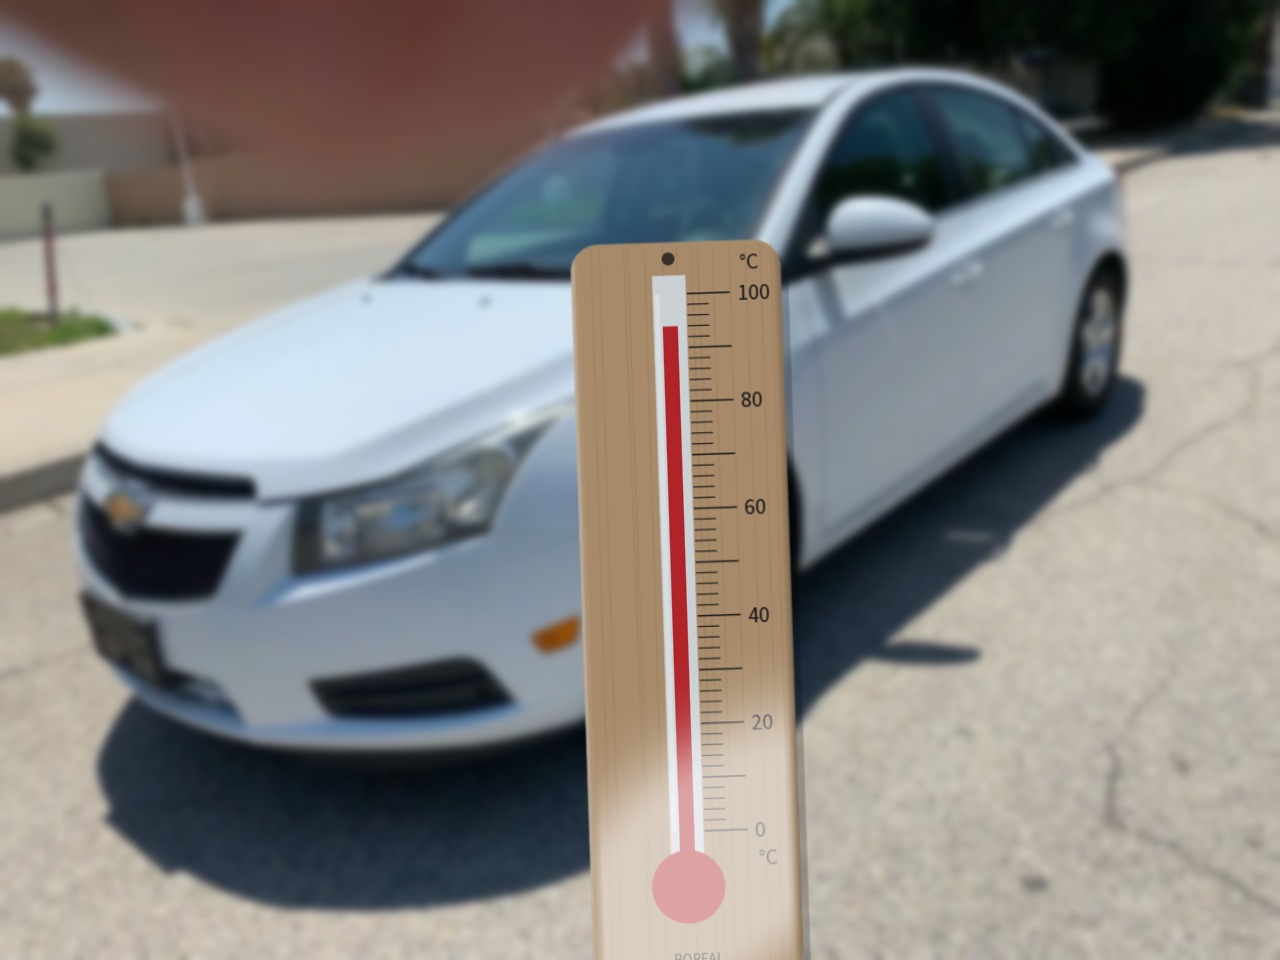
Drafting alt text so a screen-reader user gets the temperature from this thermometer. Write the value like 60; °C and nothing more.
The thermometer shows 94; °C
